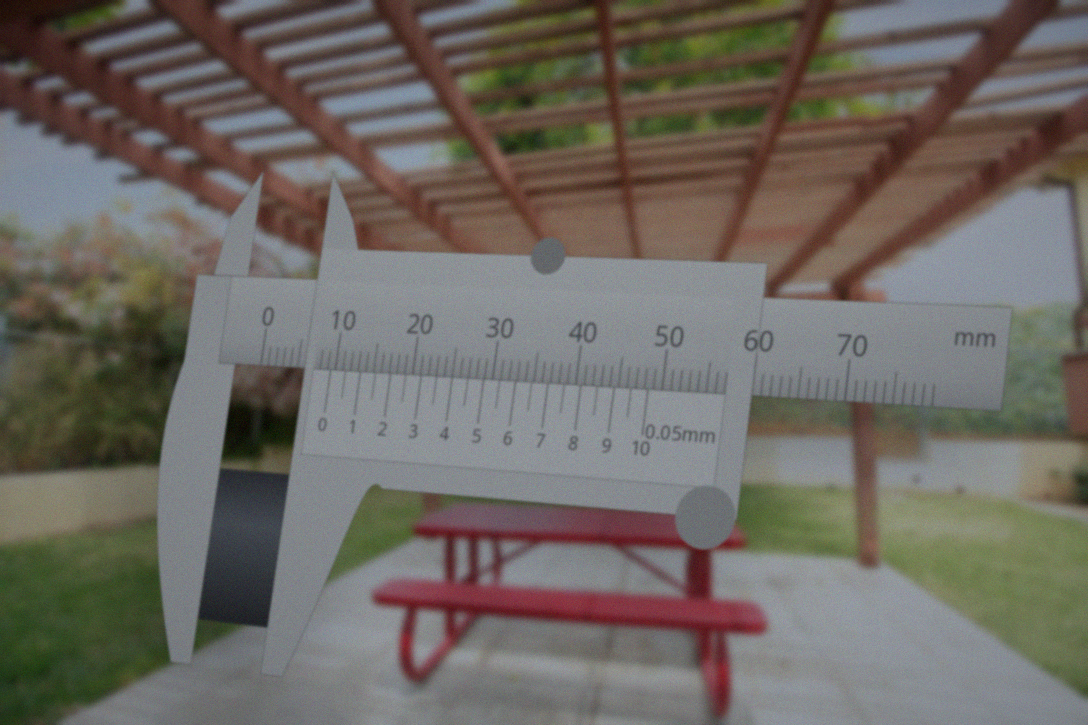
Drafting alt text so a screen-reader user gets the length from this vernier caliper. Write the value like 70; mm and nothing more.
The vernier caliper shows 9.4; mm
